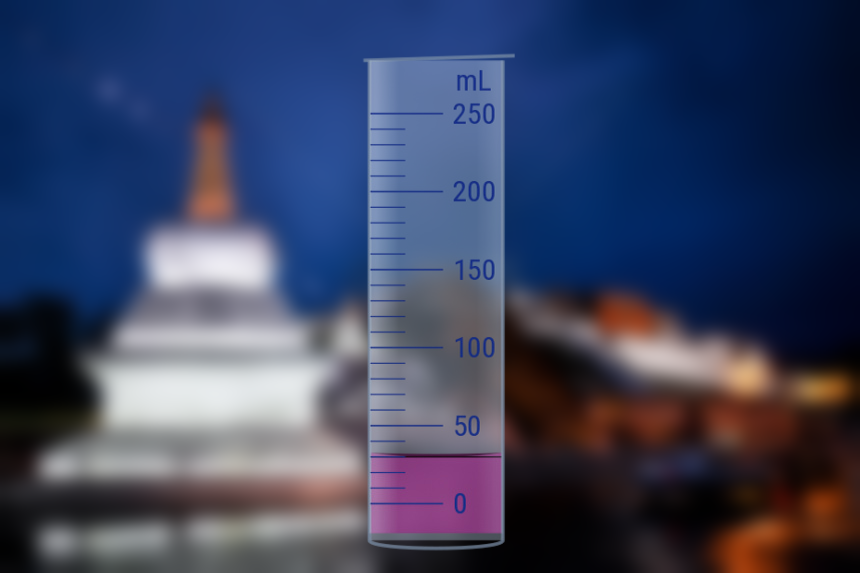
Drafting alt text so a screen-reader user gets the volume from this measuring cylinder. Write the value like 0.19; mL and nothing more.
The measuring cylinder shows 30; mL
